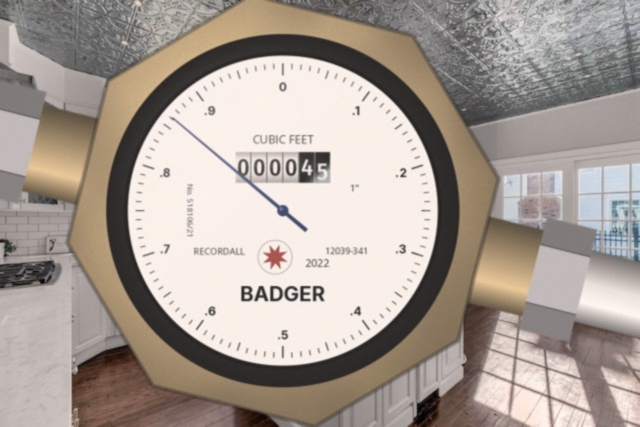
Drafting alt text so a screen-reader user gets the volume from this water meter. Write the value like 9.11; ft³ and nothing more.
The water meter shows 44.86; ft³
